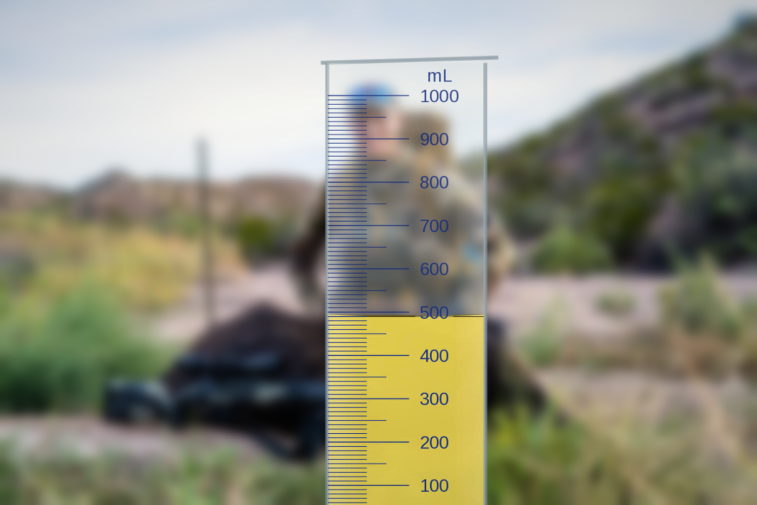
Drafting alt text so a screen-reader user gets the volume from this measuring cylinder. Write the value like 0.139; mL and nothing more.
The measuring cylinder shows 490; mL
